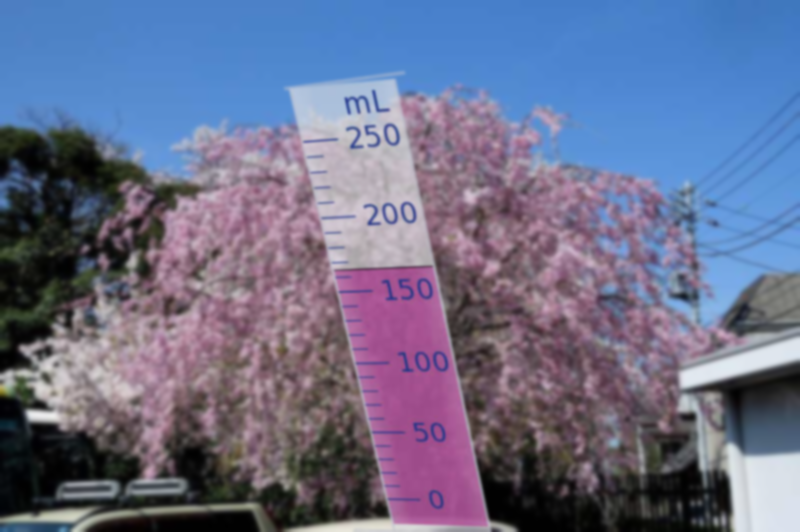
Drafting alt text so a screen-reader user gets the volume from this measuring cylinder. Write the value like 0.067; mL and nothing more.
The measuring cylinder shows 165; mL
